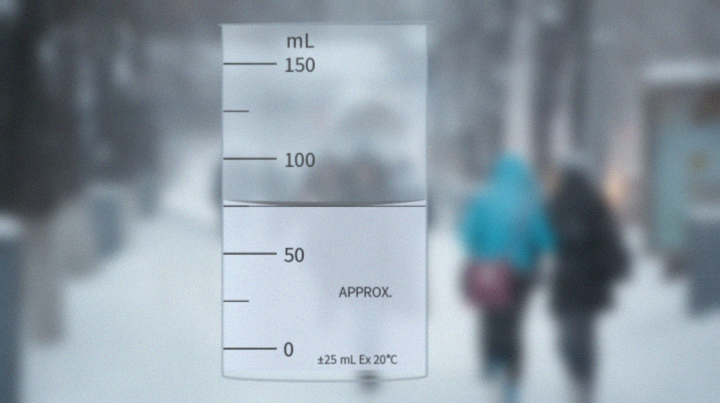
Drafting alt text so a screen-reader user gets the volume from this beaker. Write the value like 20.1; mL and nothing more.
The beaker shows 75; mL
